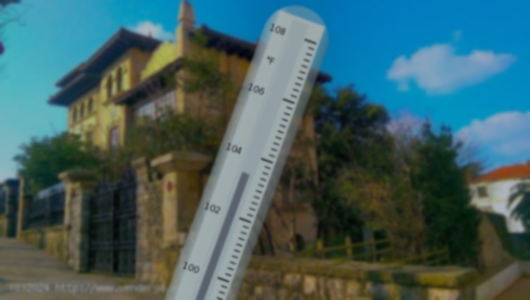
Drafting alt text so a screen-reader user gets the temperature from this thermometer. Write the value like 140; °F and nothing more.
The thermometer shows 103.4; °F
